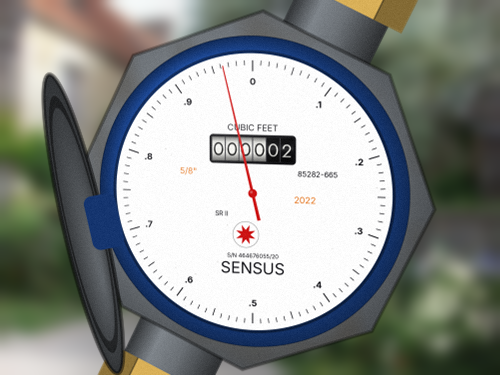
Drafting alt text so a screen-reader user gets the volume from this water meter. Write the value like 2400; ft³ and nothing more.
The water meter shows 1.96; ft³
